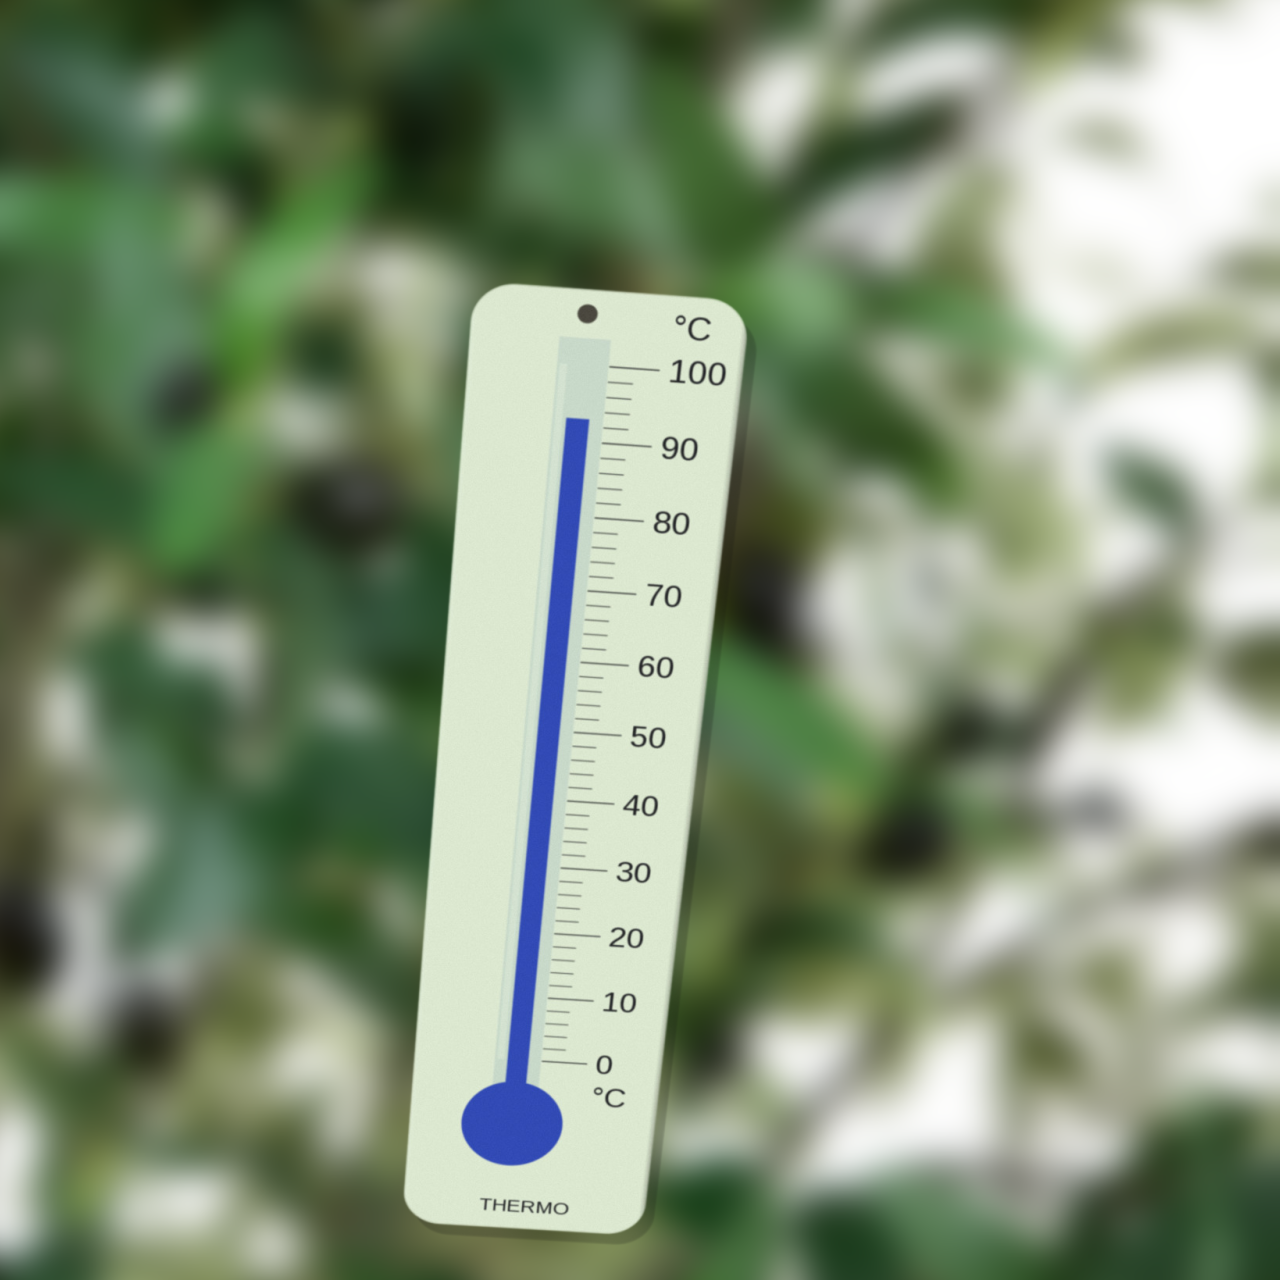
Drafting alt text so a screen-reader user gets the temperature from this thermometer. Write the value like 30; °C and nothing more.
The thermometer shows 93; °C
